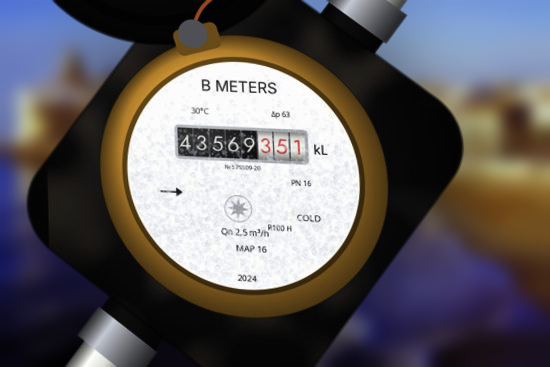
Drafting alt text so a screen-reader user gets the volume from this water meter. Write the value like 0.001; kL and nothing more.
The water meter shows 43569.351; kL
